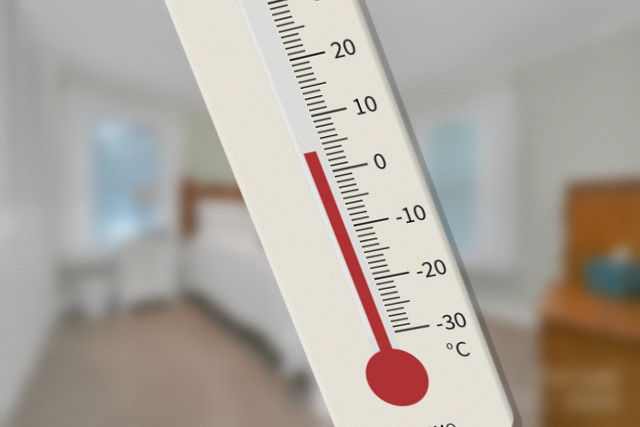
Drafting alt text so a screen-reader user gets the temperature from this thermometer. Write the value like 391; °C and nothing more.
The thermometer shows 4; °C
